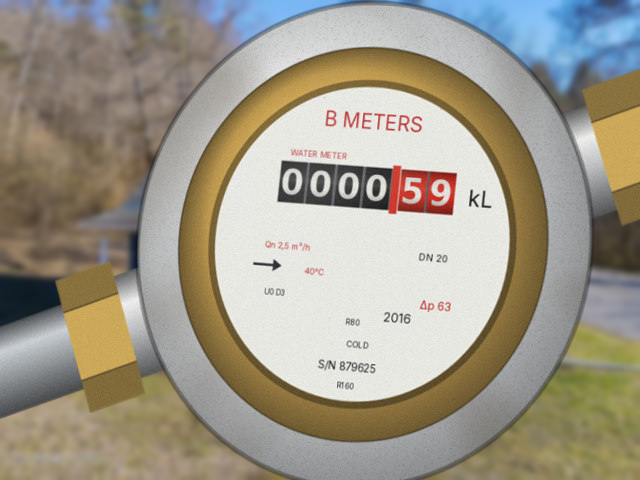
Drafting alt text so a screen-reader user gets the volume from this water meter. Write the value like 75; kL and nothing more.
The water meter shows 0.59; kL
